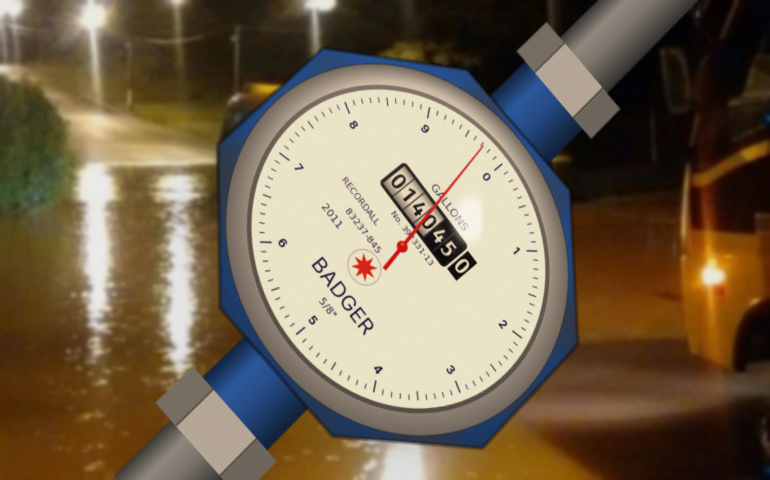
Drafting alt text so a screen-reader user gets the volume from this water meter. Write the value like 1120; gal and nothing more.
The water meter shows 140449.7; gal
